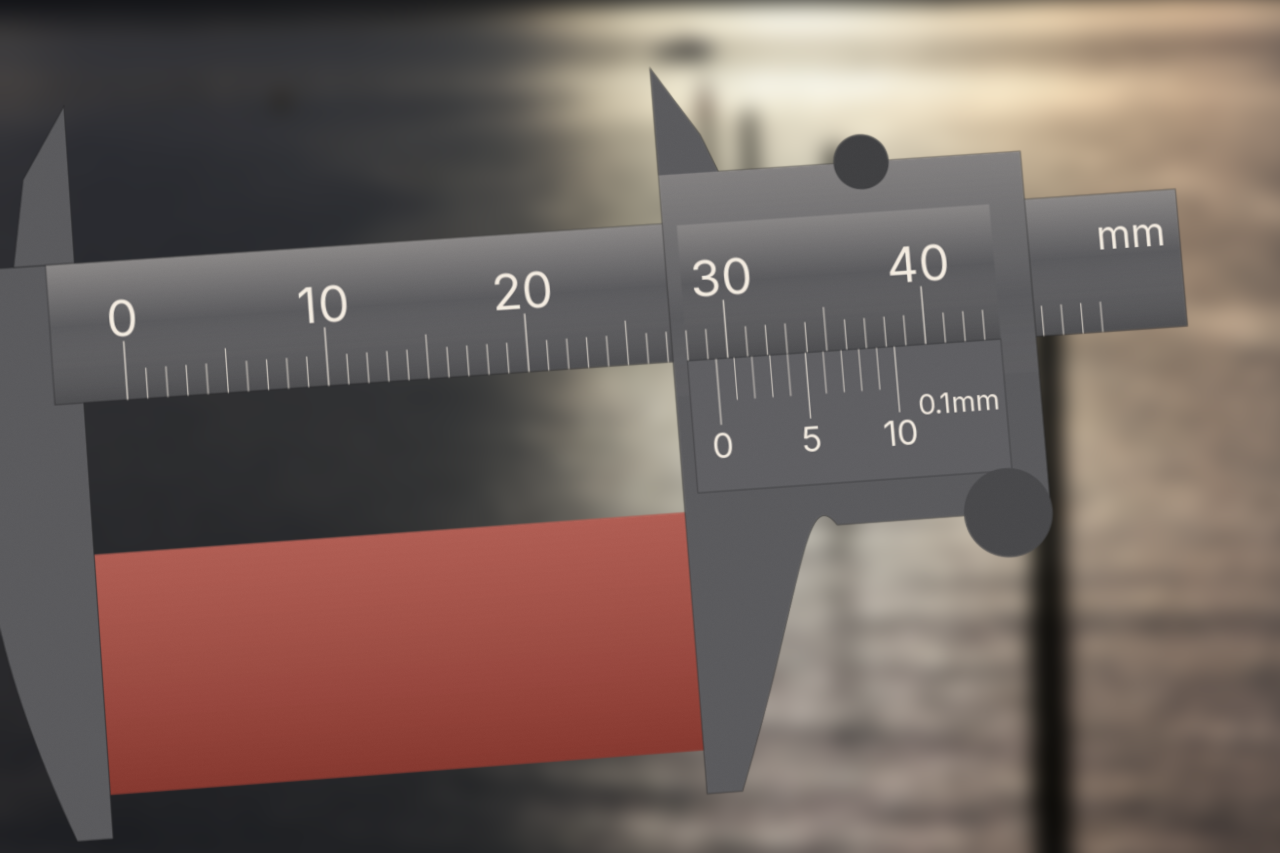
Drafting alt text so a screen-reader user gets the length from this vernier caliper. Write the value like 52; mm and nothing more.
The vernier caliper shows 29.4; mm
